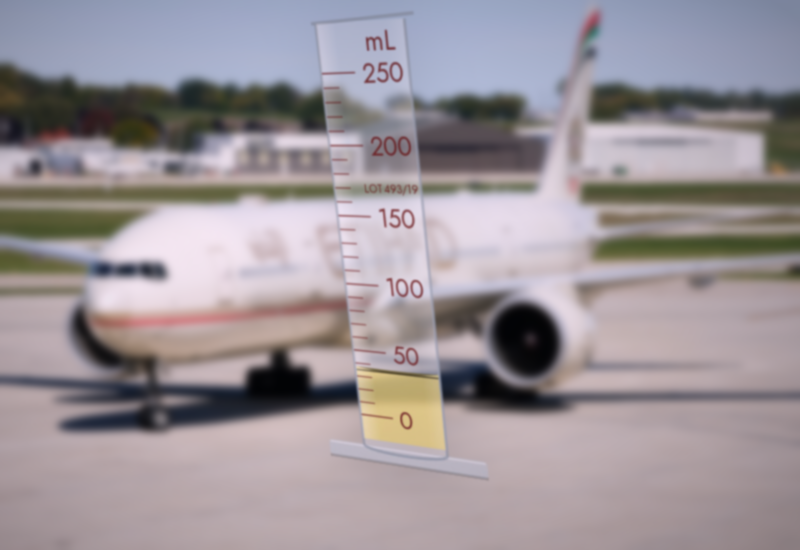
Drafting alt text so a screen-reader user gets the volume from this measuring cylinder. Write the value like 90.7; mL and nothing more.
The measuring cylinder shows 35; mL
